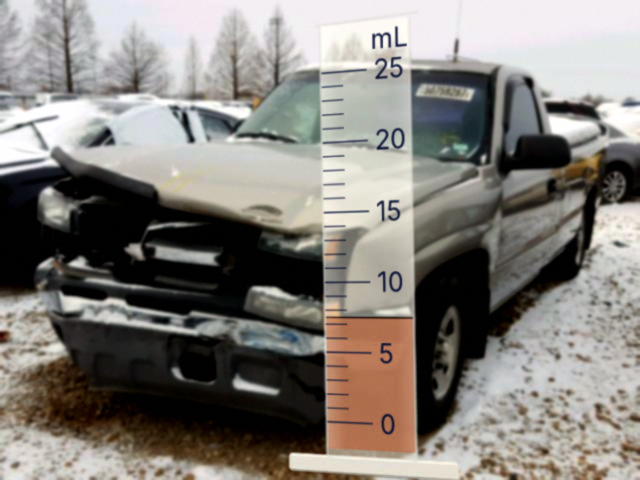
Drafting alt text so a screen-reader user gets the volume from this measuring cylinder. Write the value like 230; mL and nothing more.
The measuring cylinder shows 7.5; mL
